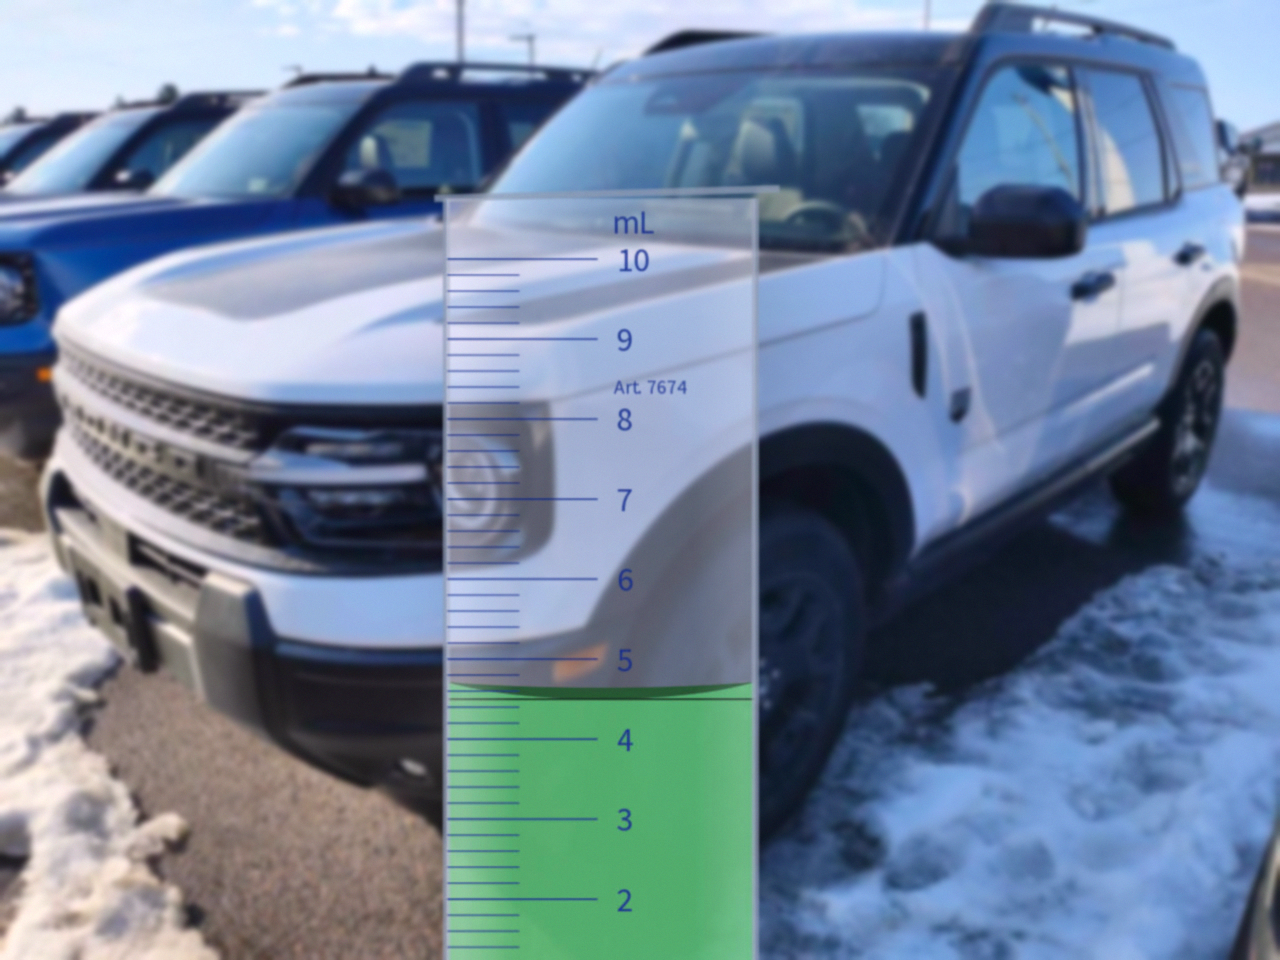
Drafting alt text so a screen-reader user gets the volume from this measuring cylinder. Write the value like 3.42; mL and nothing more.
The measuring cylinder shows 4.5; mL
